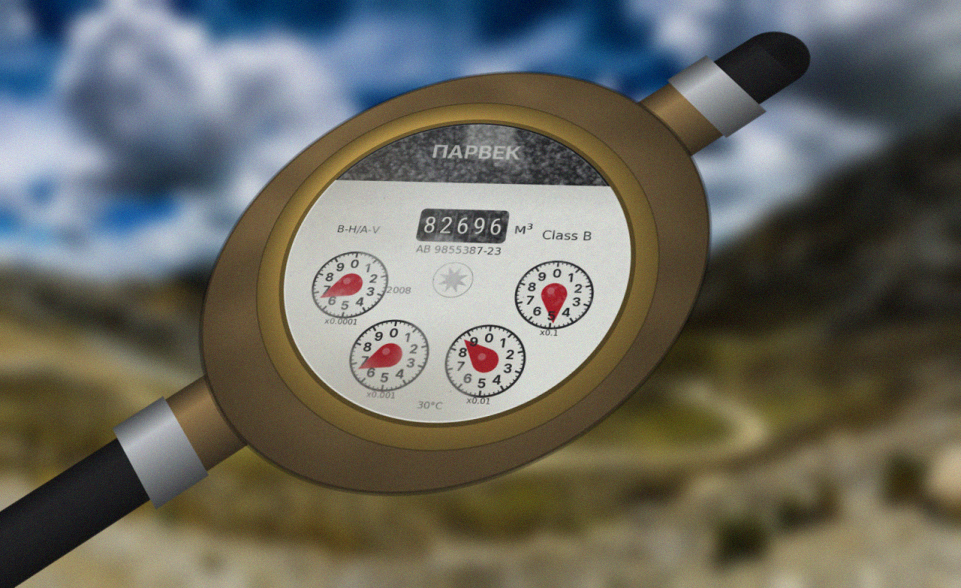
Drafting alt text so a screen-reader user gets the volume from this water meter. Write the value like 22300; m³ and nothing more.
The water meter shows 82696.4866; m³
